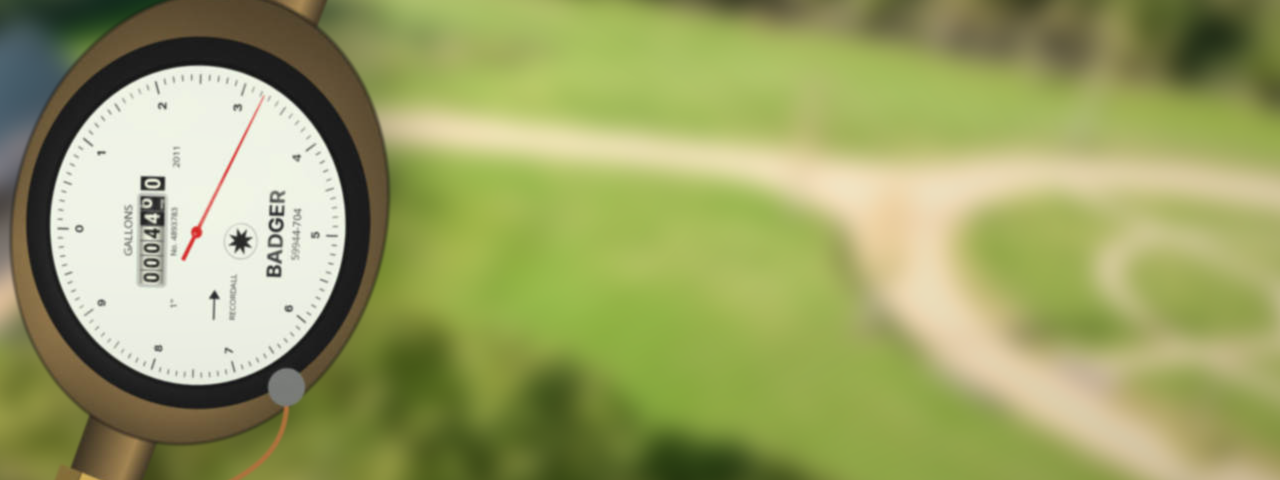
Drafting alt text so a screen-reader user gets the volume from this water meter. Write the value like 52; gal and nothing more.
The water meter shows 4463.2; gal
